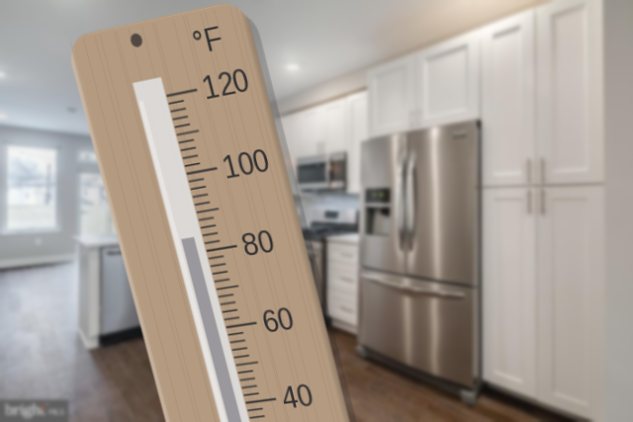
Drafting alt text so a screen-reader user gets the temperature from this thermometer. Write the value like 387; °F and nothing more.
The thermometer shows 84; °F
